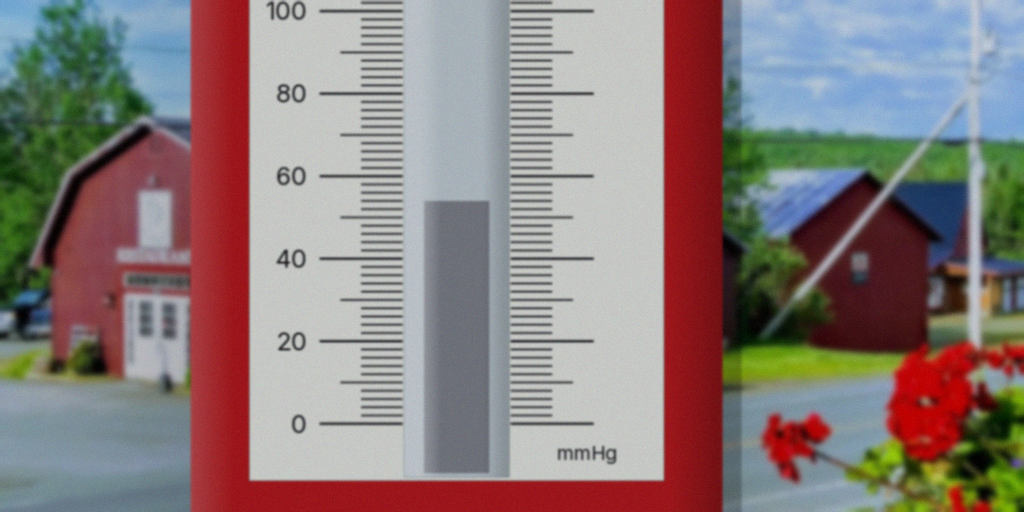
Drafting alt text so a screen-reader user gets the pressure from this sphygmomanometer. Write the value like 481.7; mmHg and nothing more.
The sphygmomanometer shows 54; mmHg
